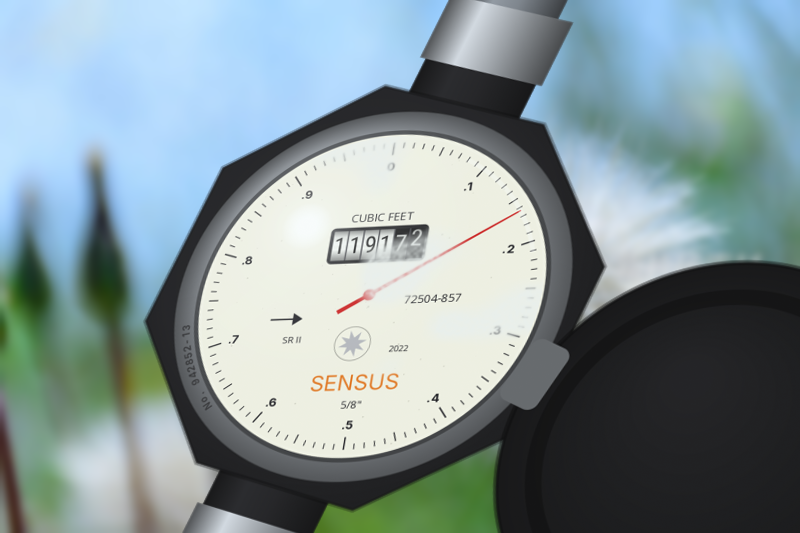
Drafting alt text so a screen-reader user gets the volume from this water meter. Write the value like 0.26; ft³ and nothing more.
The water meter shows 119172.16; ft³
